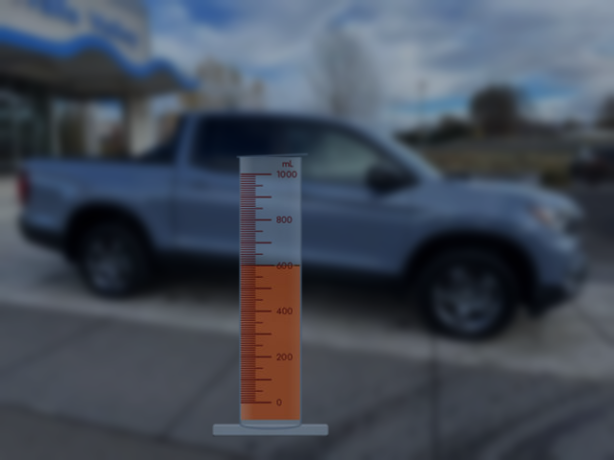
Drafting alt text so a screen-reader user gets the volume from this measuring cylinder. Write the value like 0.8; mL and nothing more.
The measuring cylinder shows 600; mL
